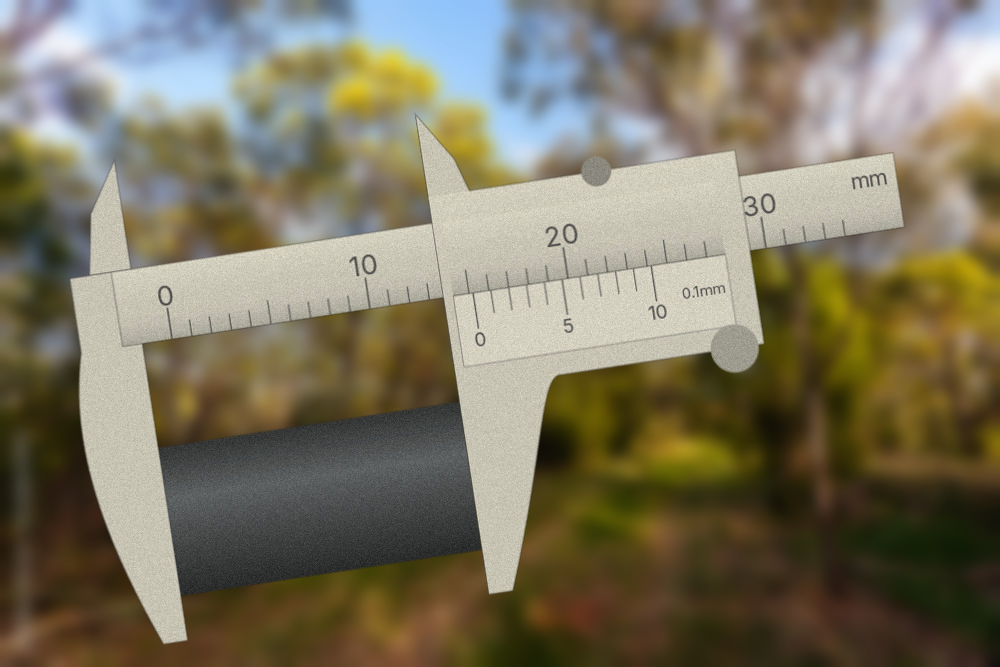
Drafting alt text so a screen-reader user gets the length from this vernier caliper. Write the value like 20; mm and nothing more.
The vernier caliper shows 15.2; mm
